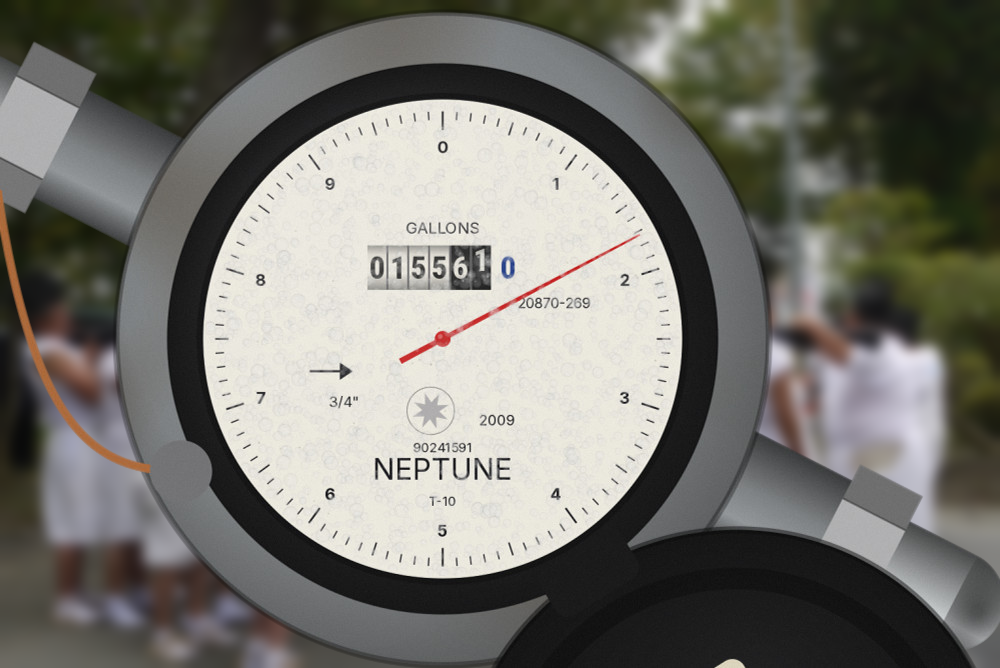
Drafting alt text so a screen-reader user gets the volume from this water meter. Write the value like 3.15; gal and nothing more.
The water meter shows 155611.7; gal
